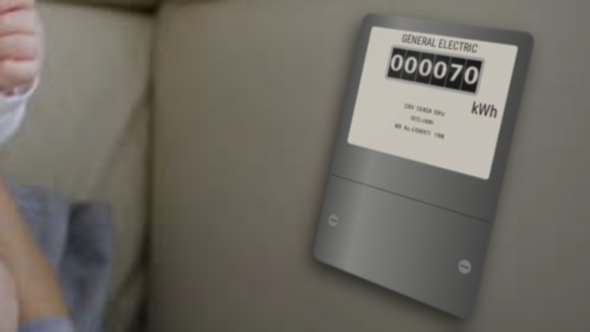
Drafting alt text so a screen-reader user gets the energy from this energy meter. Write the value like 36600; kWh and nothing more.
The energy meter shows 70; kWh
